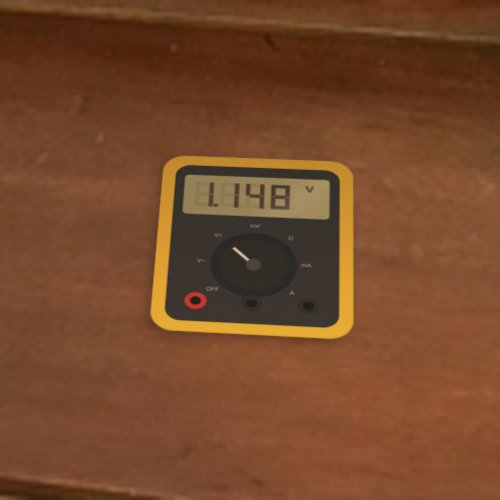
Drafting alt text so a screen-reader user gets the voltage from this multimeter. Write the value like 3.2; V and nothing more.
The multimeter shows 1.148; V
